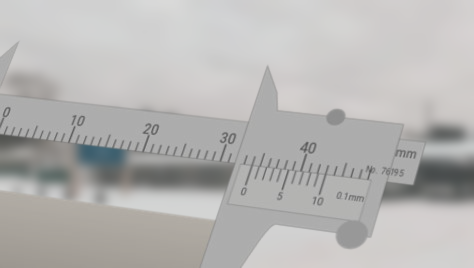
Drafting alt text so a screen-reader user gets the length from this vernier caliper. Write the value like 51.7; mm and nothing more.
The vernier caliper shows 34.0; mm
